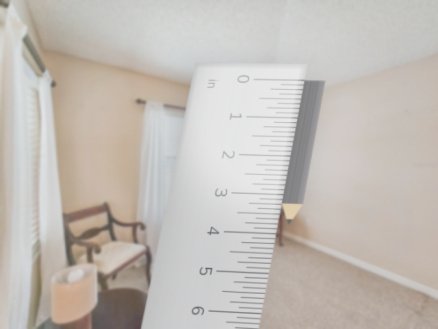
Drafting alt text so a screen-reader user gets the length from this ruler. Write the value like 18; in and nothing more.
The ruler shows 3.75; in
